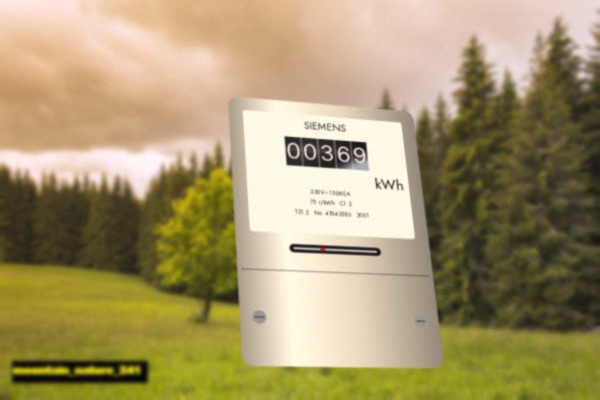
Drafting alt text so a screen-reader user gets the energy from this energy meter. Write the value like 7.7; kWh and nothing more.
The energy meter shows 369; kWh
